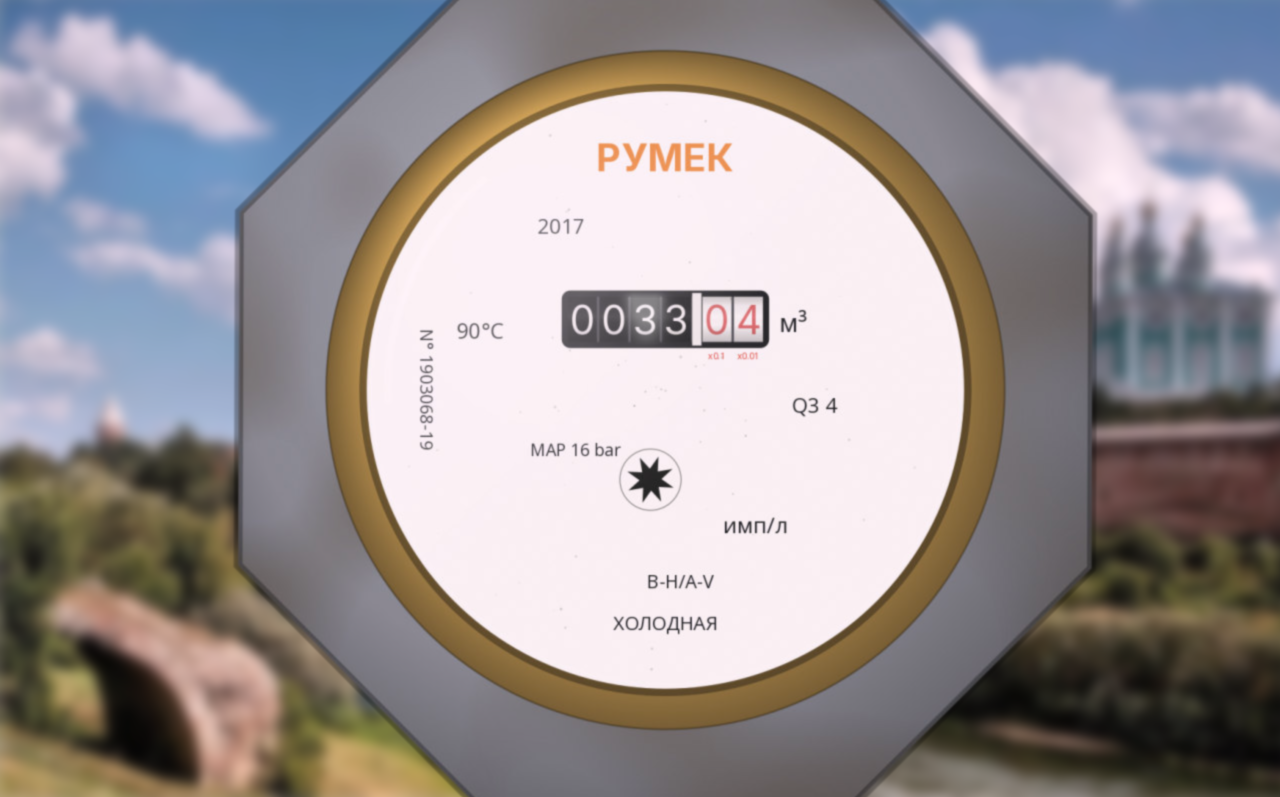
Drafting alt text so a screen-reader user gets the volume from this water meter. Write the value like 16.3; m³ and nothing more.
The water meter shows 33.04; m³
